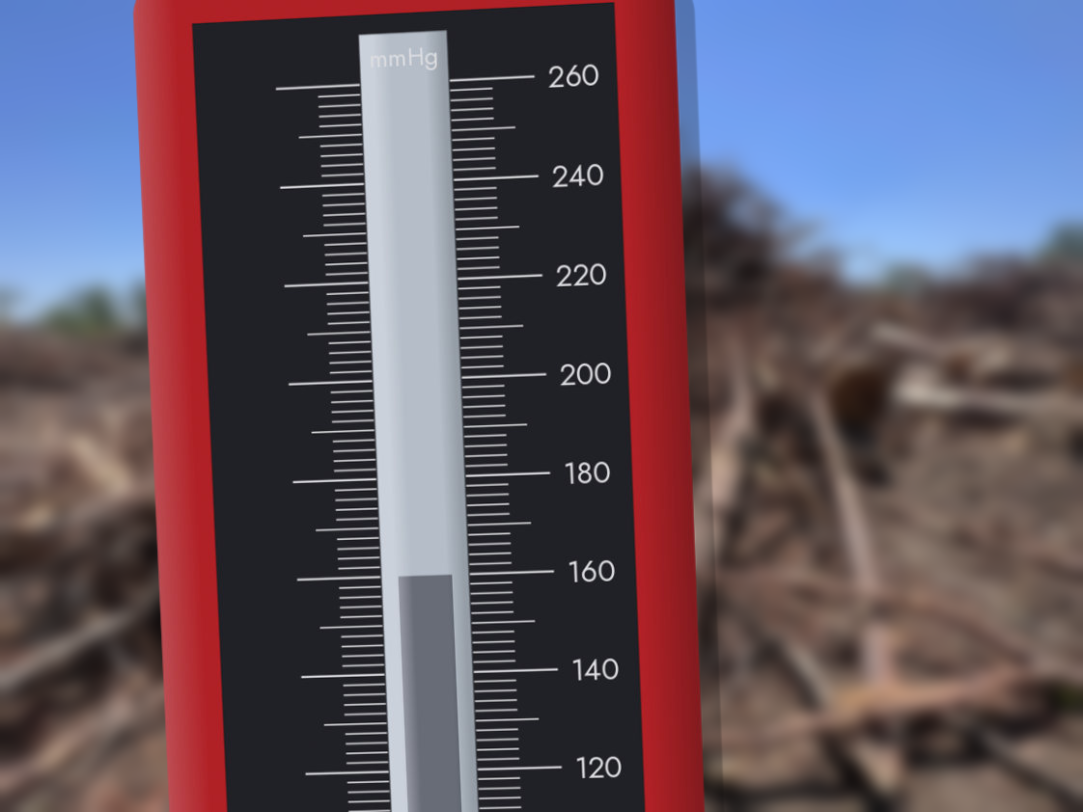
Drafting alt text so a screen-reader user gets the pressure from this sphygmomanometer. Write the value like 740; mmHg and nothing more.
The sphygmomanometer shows 160; mmHg
